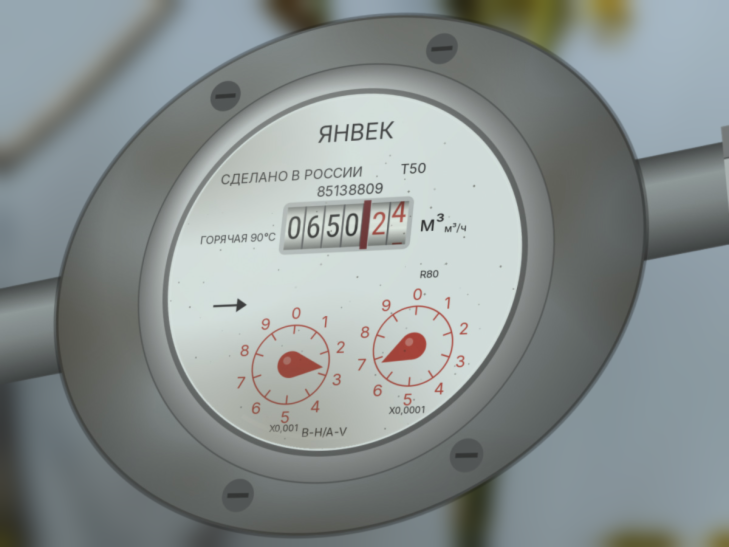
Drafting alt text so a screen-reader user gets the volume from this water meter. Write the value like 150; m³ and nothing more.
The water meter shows 650.2426; m³
